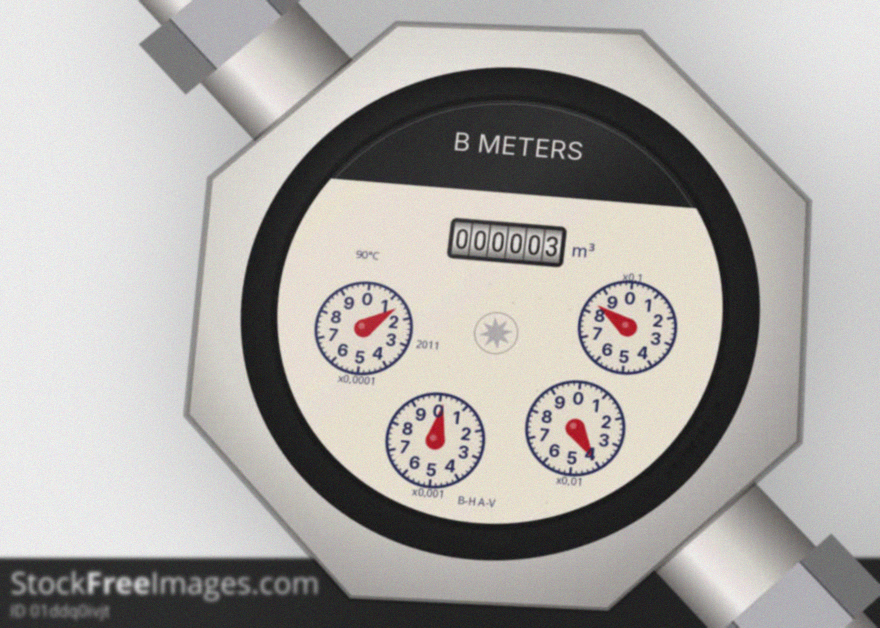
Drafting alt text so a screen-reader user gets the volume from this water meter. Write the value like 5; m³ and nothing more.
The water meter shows 3.8401; m³
